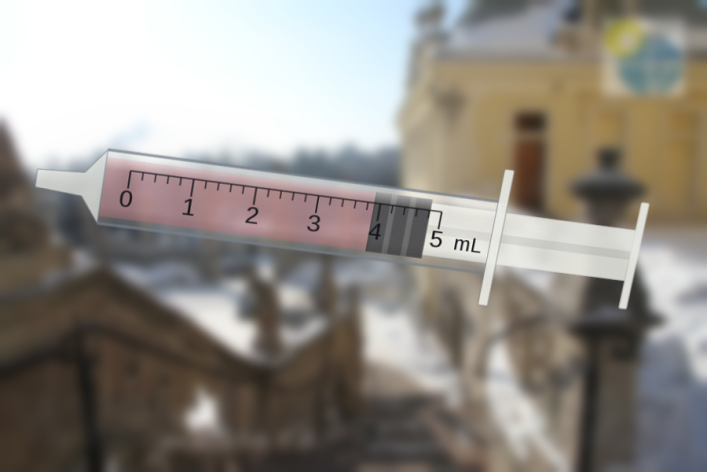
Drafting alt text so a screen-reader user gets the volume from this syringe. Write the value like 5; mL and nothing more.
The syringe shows 3.9; mL
